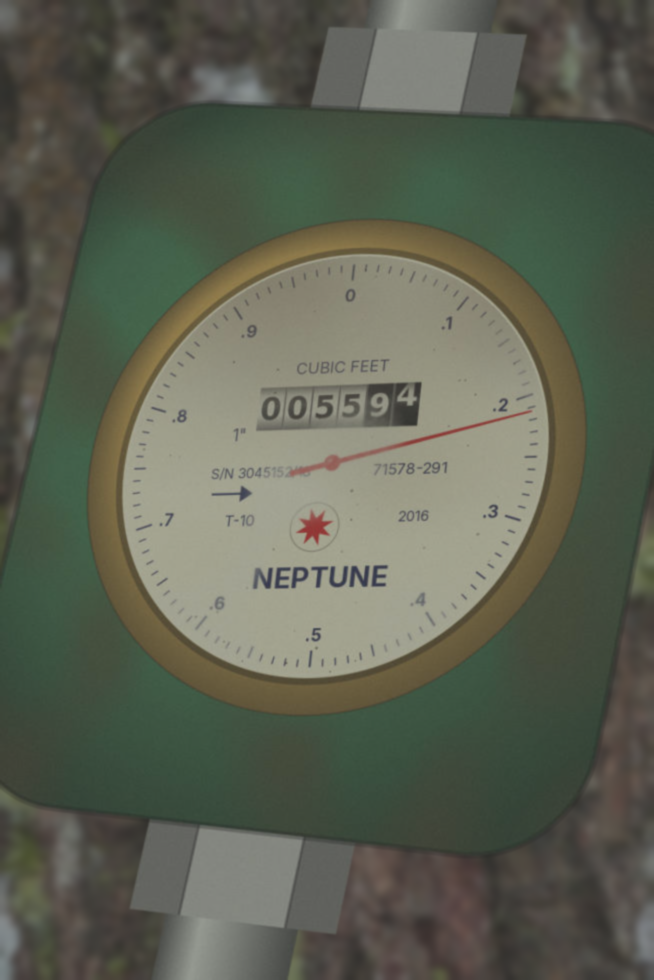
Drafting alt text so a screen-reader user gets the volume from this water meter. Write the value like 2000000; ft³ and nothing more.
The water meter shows 5594.21; ft³
